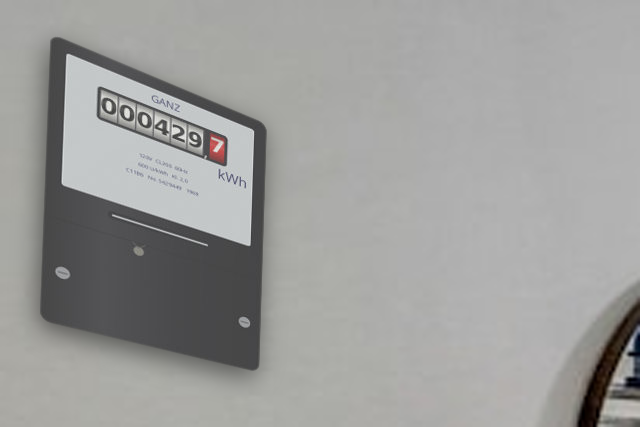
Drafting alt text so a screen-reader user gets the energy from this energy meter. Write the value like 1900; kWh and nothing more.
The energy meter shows 429.7; kWh
